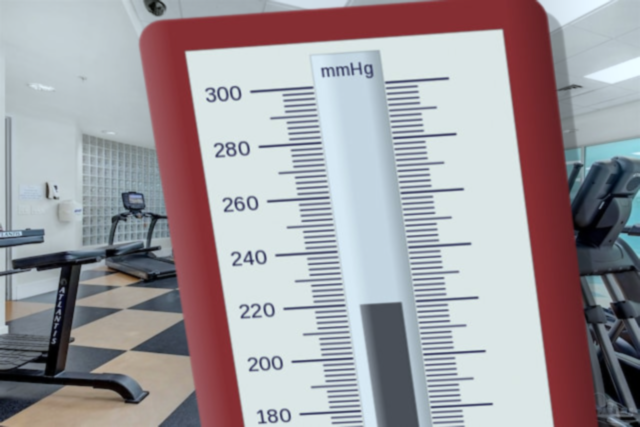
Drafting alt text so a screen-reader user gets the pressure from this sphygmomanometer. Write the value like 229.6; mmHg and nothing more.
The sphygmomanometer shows 220; mmHg
